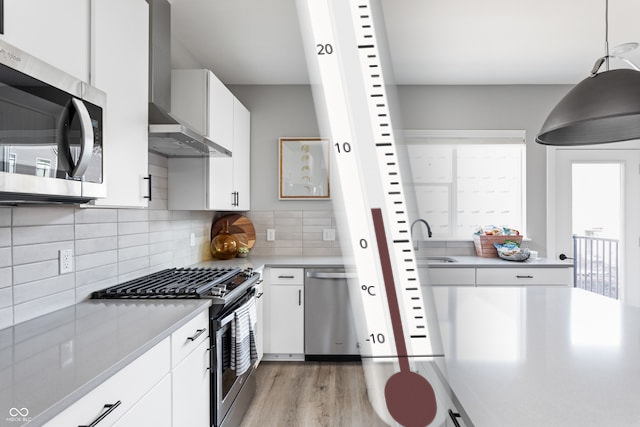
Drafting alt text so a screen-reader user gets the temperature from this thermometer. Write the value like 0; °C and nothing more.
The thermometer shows 3.5; °C
